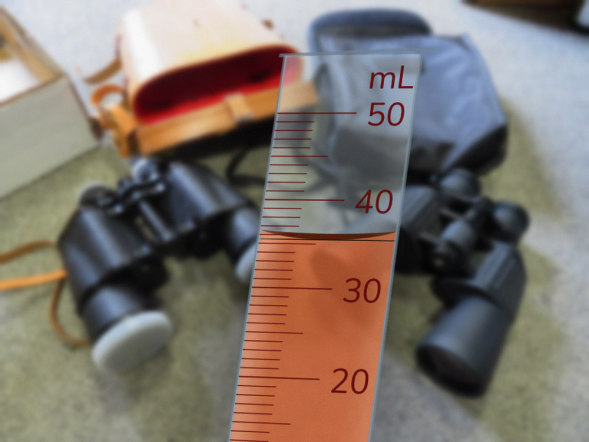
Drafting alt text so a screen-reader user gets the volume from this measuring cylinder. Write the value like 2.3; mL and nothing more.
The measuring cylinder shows 35.5; mL
